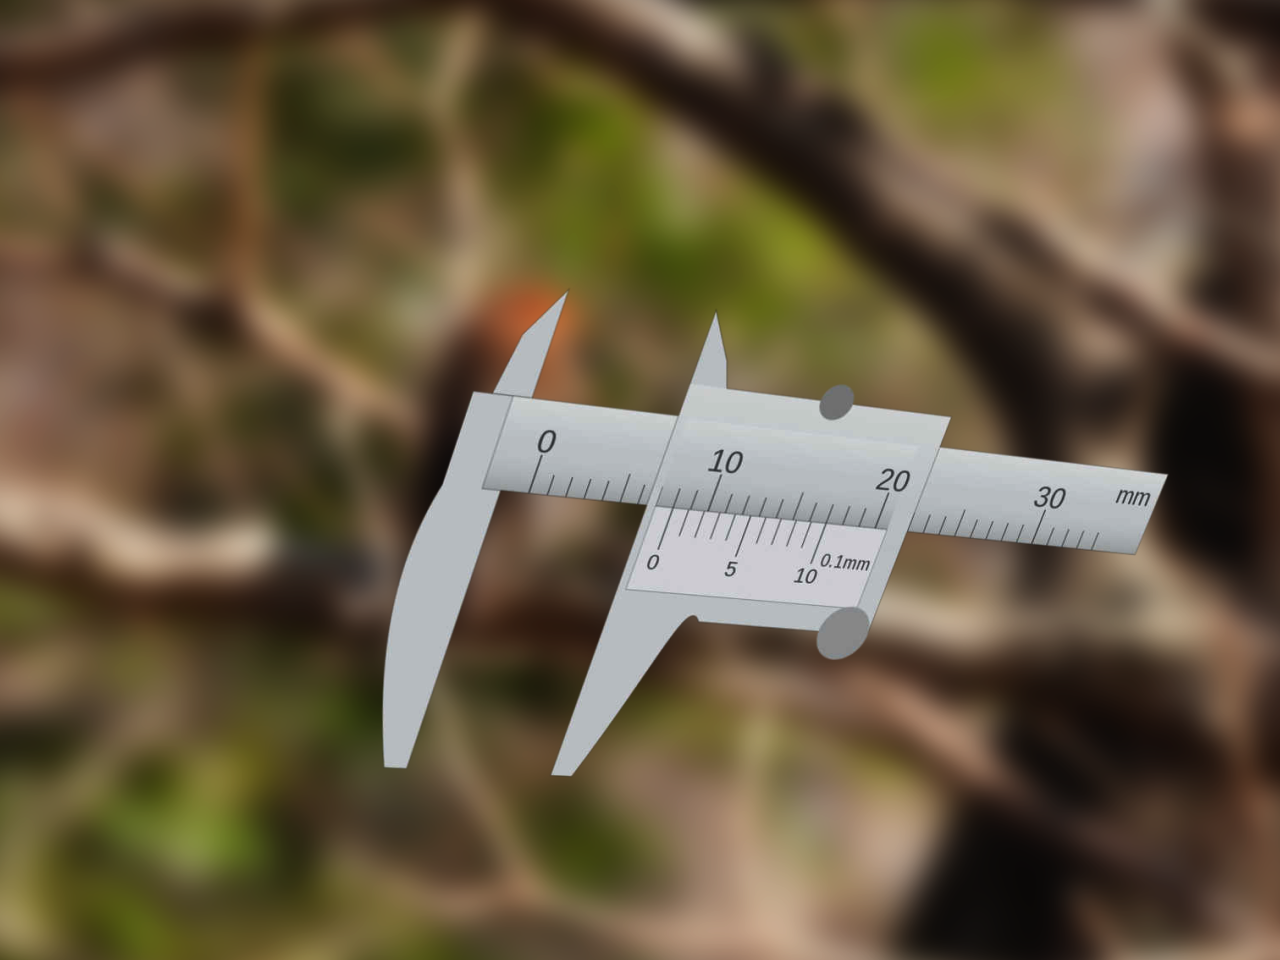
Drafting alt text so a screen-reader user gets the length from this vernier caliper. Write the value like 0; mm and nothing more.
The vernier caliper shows 8.0; mm
